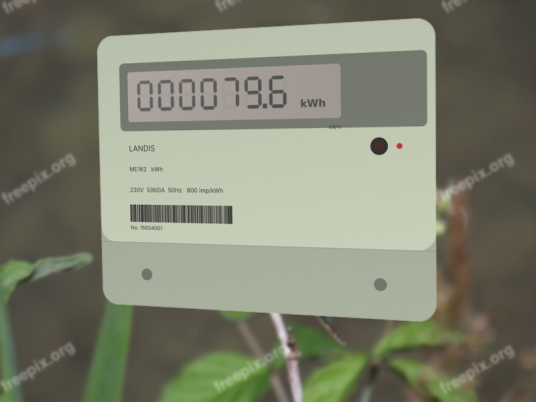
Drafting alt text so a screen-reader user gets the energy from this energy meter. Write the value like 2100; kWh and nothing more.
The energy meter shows 79.6; kWh
